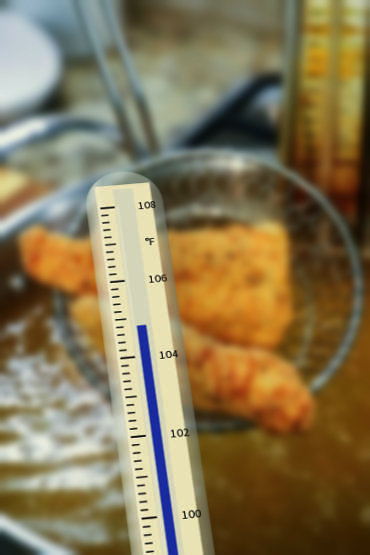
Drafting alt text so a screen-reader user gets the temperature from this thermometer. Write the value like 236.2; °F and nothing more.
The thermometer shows 104.8; °F
